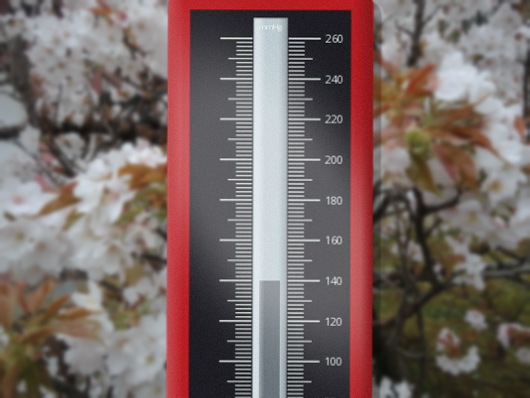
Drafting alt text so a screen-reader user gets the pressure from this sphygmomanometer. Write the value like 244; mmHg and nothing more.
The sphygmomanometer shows 140; mmHg
